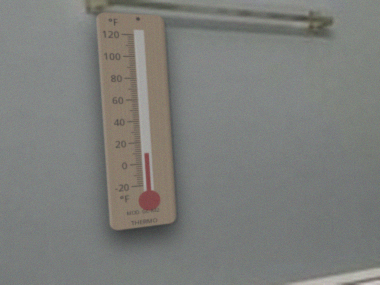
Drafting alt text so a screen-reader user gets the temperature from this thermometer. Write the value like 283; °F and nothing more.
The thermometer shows 10; °F
